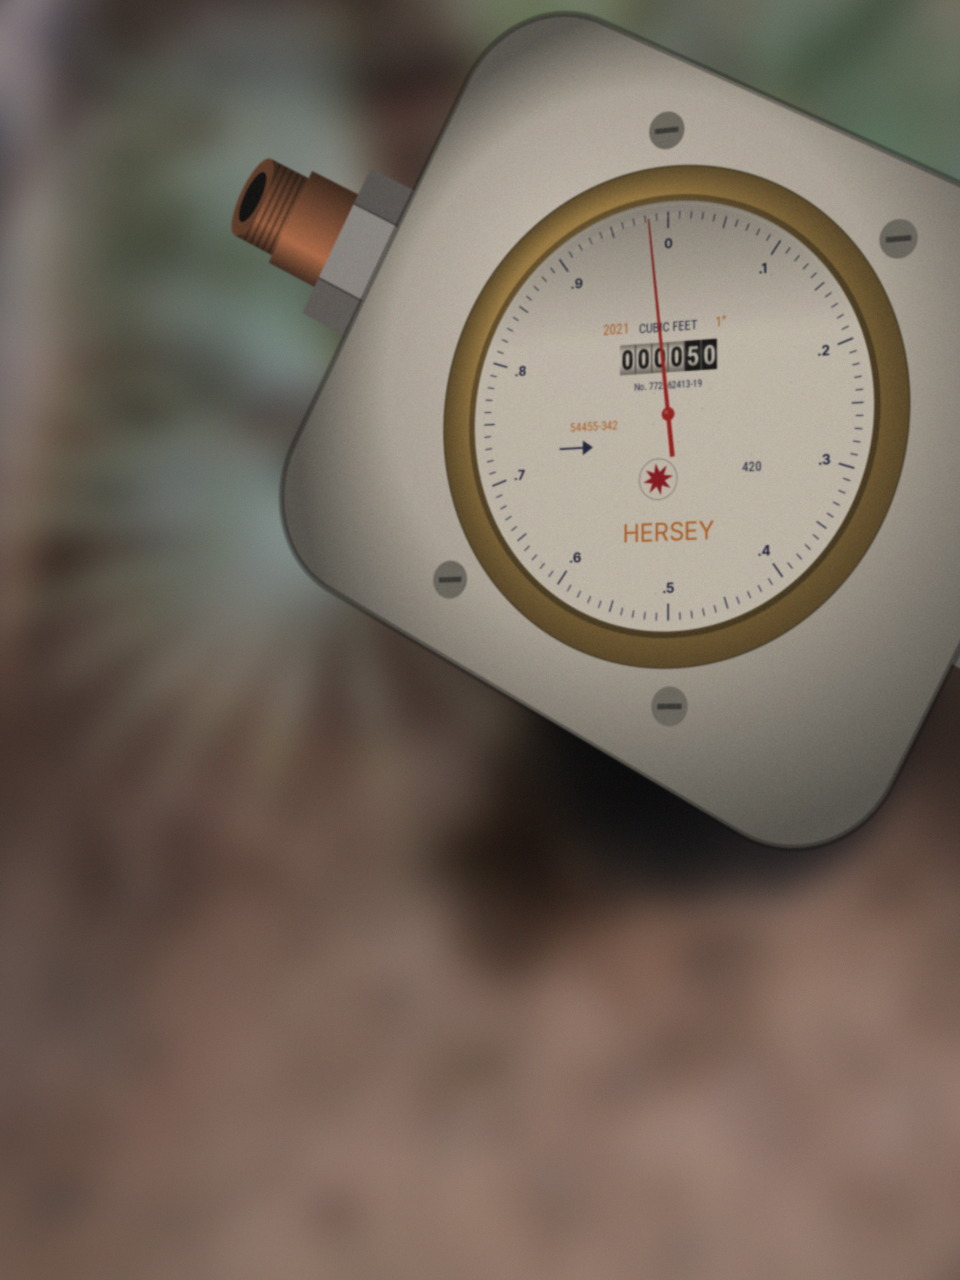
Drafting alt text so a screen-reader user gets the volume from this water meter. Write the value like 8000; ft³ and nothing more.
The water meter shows 49.98; ft³
